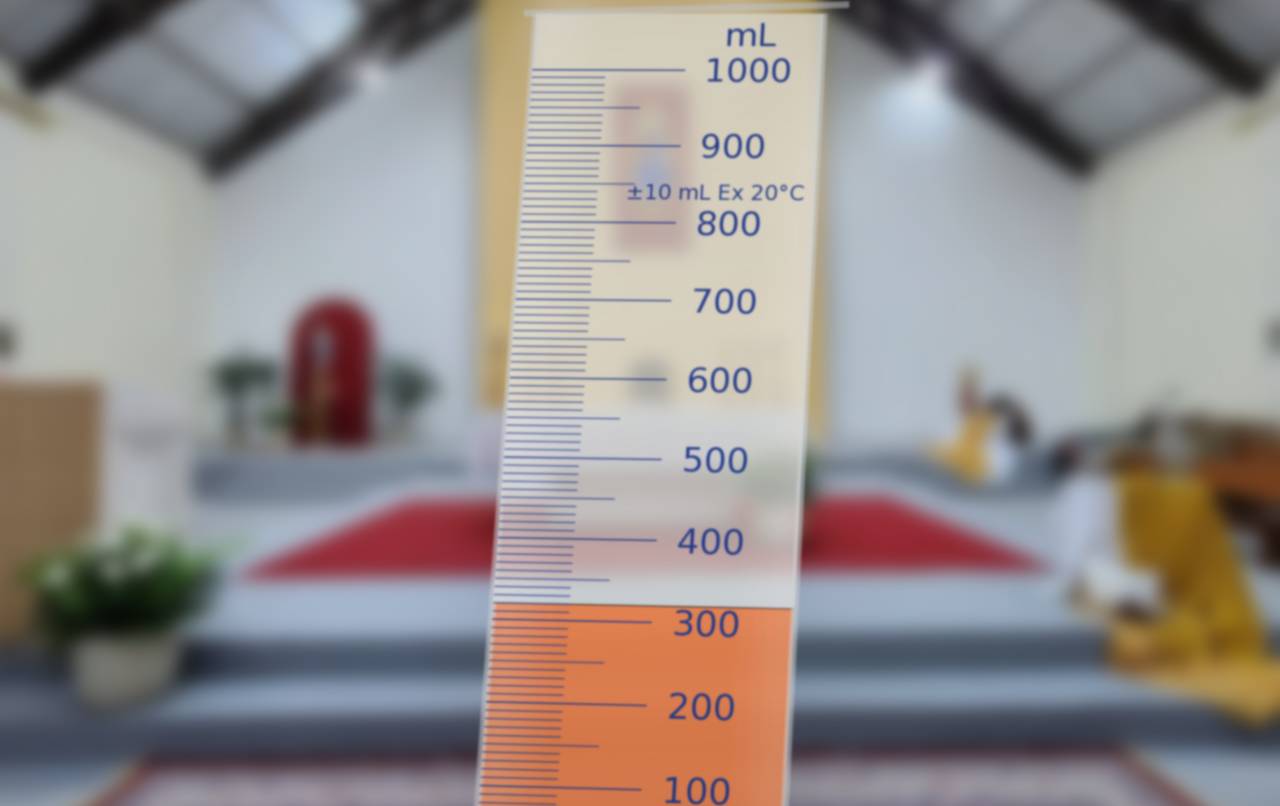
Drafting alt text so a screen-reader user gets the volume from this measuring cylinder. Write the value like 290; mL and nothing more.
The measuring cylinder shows 320; mL
